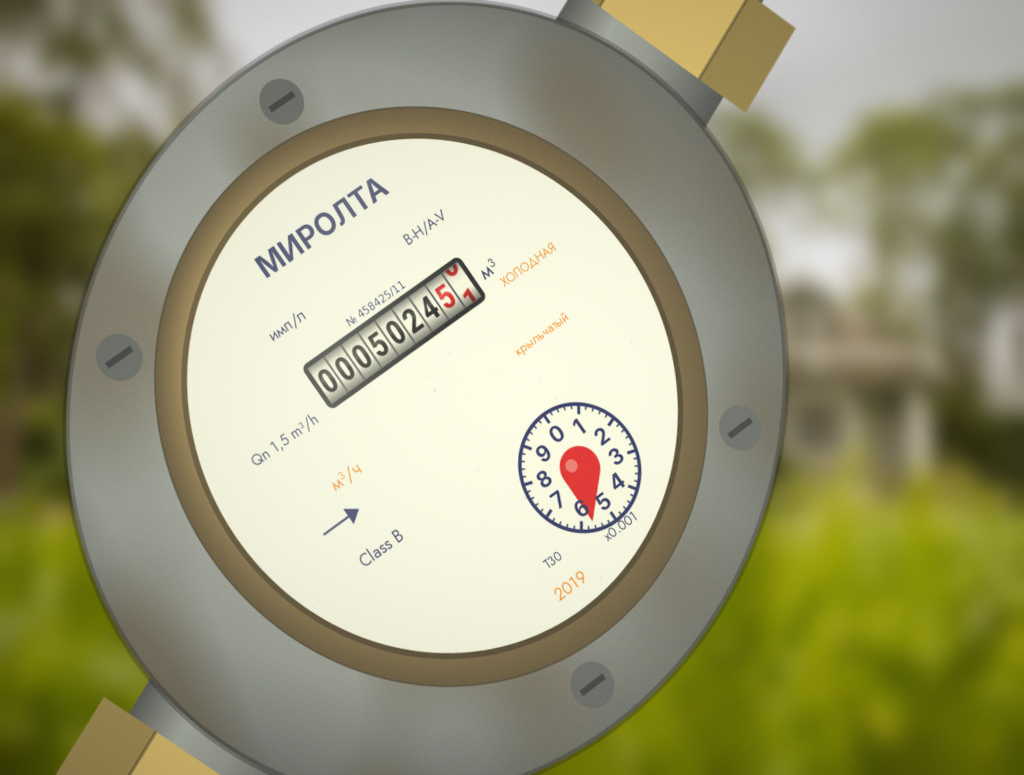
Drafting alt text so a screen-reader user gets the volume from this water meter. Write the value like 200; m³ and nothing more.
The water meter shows 5024.505; m³
